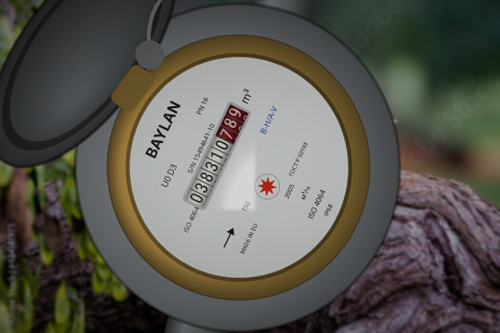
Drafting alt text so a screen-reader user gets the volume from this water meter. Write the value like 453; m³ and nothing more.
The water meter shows 38310.789; m³
